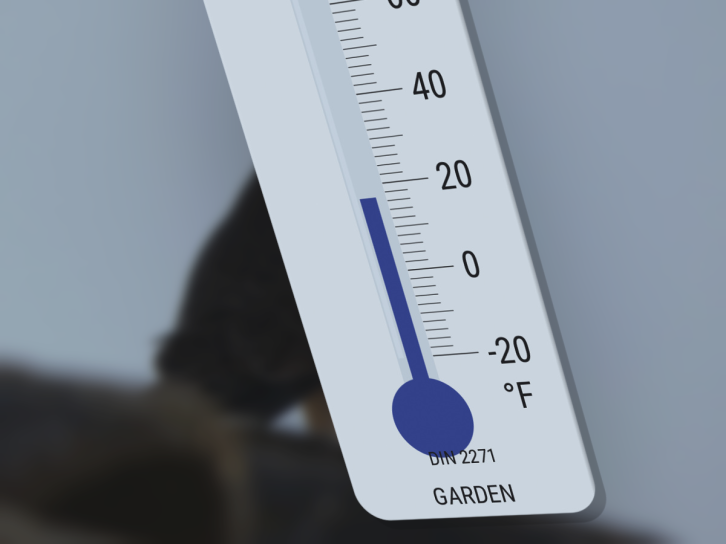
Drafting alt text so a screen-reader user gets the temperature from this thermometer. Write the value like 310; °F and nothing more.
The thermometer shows 17; °F
